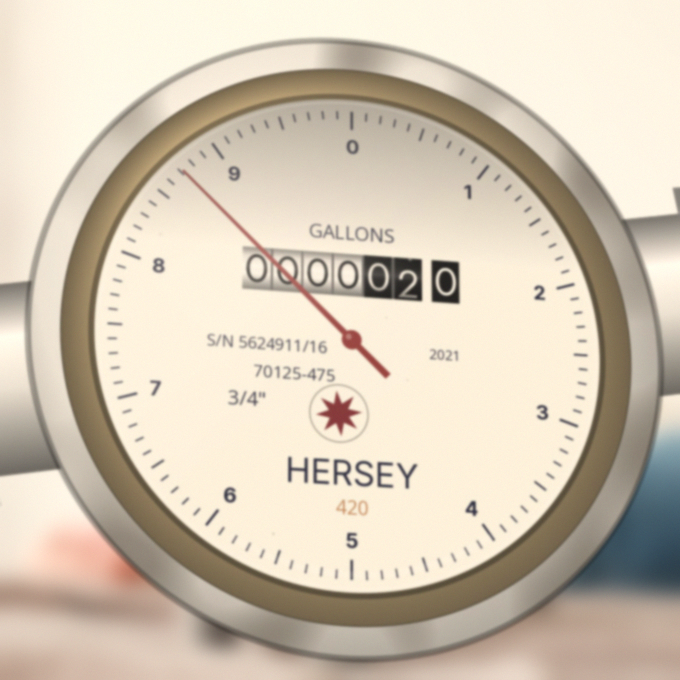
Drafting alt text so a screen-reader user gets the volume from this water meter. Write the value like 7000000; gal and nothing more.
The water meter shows 18.7; gal
